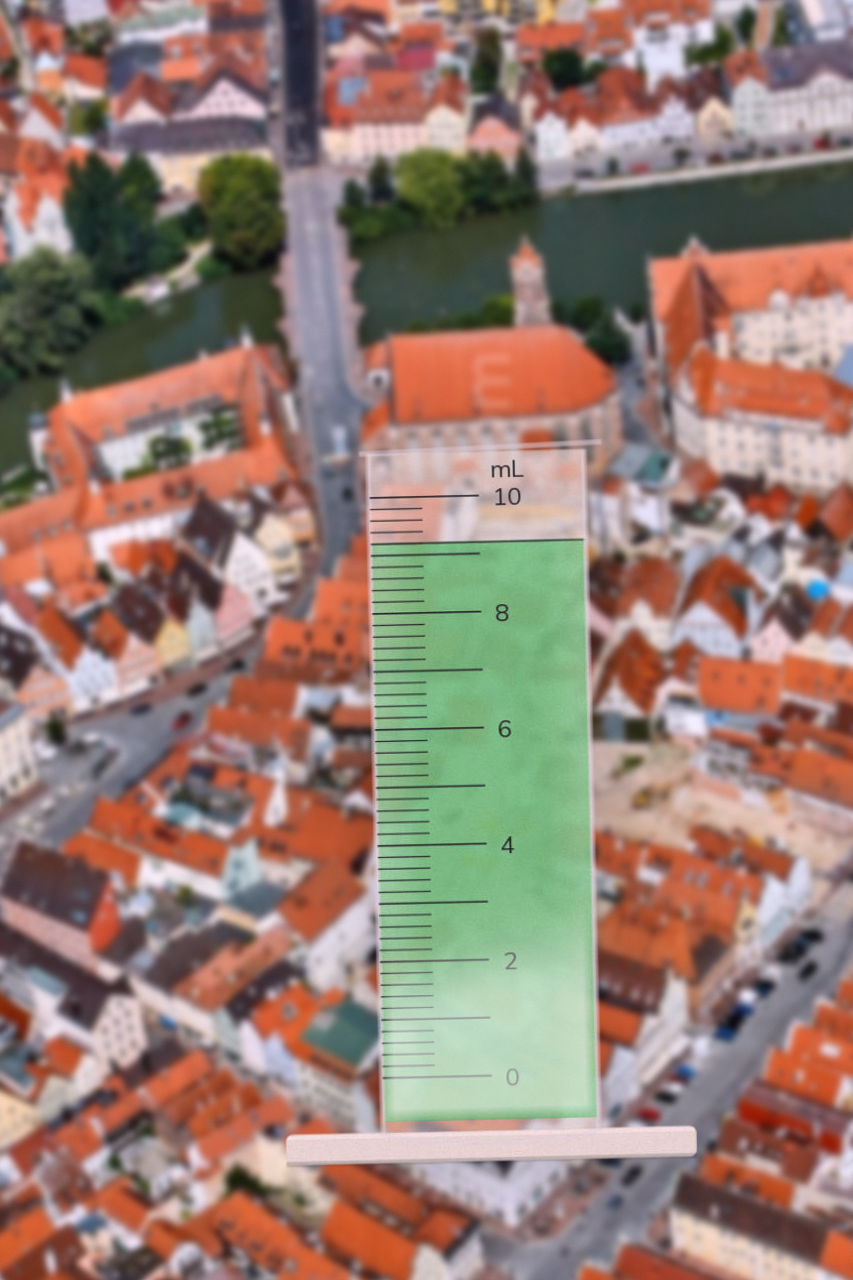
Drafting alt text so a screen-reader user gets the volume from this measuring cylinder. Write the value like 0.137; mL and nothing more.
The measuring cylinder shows 9.2; mL
